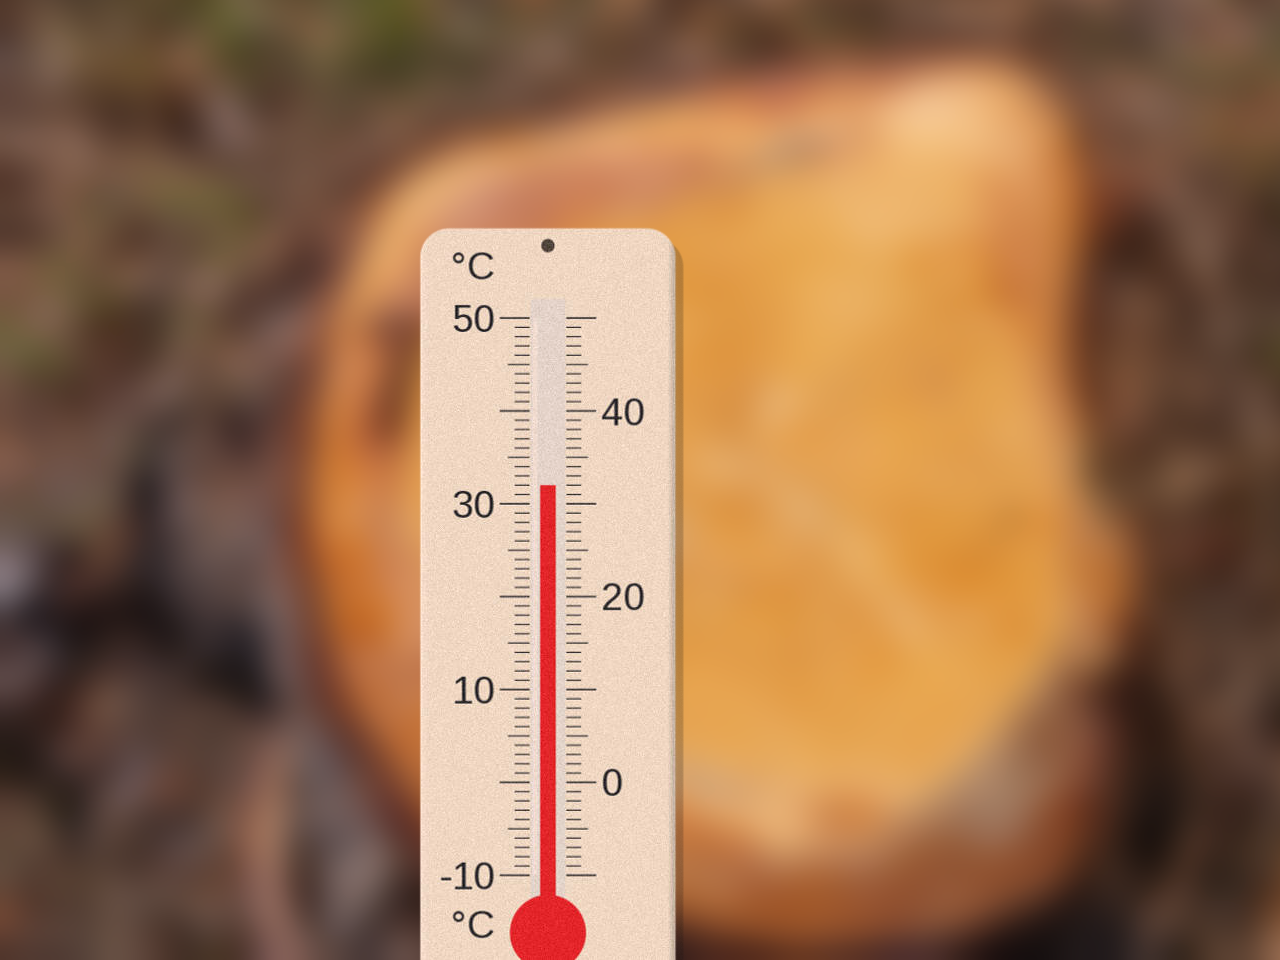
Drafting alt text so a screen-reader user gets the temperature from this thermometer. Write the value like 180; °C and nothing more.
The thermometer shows 32; °C
